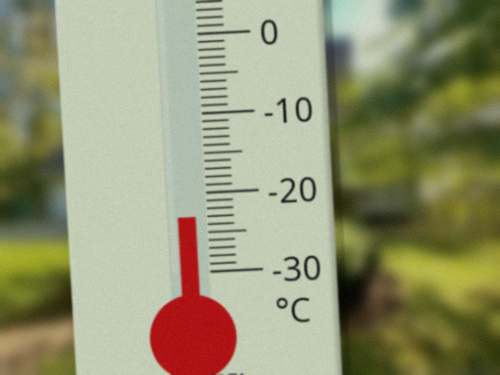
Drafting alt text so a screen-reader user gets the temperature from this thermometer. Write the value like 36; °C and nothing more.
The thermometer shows -23; °C
